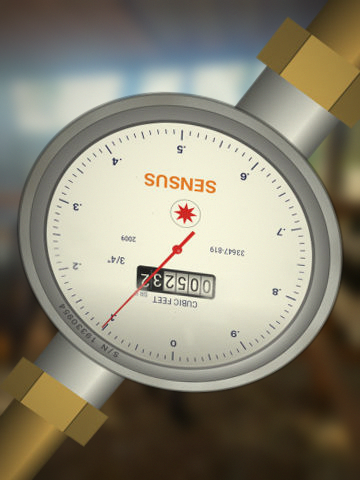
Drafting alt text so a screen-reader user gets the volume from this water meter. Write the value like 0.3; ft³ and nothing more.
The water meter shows 5232.10; ft³
